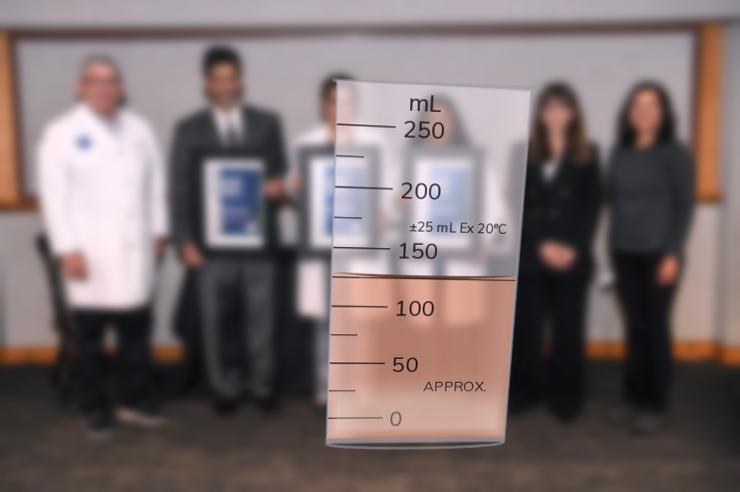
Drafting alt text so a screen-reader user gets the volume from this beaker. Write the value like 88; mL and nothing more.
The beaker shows 125; mL
